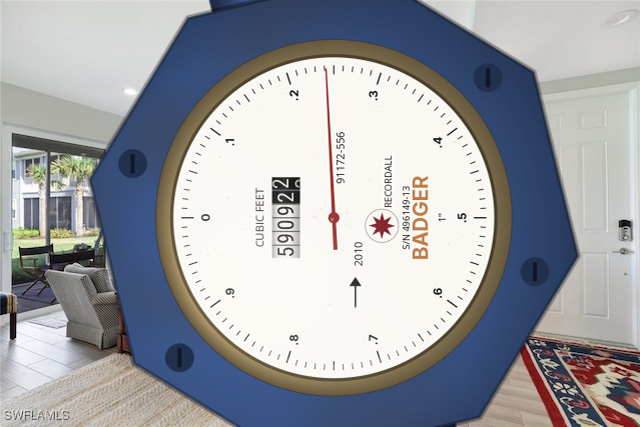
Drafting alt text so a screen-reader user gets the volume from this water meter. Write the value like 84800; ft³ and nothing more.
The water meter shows 590922.24; ft³
